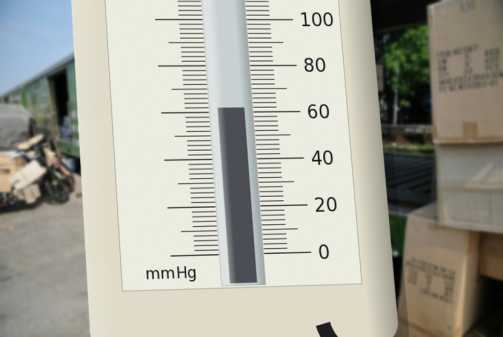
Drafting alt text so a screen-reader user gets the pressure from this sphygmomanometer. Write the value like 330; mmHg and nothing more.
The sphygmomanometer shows 62; mmHg
